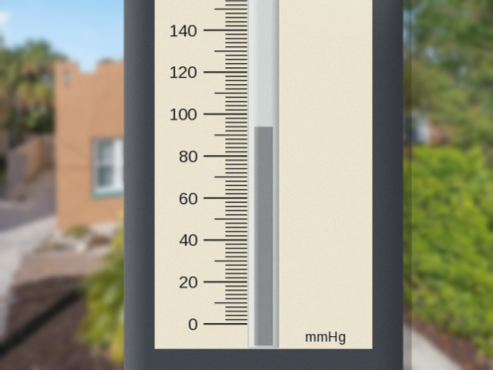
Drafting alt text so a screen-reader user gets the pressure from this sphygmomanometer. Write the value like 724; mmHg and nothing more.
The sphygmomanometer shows 94; mmHg
